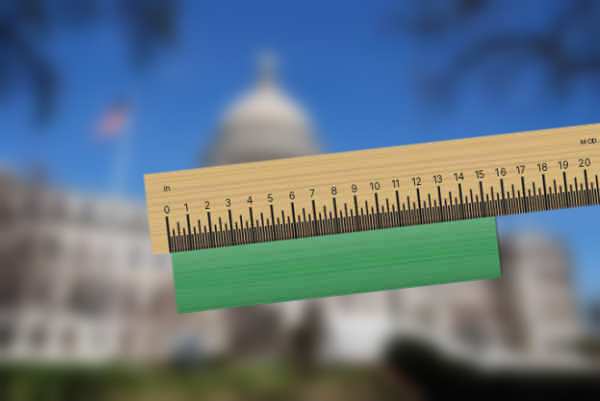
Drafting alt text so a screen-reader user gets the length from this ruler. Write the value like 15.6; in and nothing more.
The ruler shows 15.5; in
